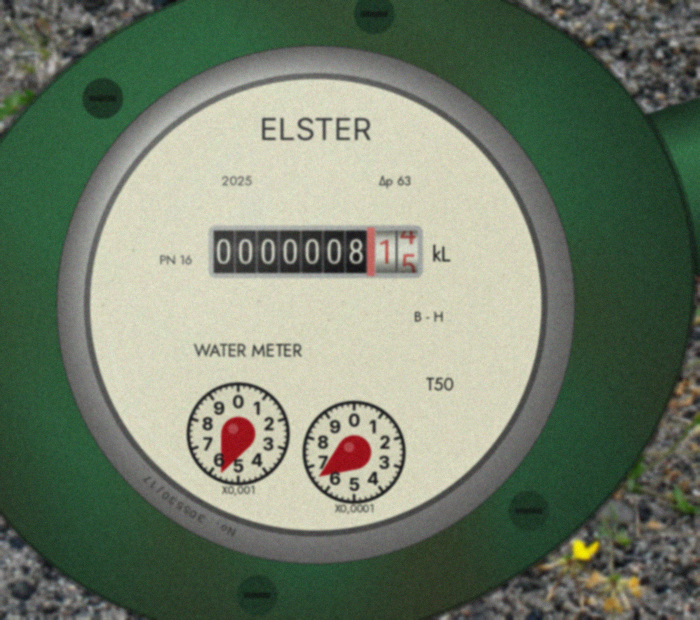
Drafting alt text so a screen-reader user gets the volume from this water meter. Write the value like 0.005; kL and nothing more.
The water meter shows 8.1456; kL
